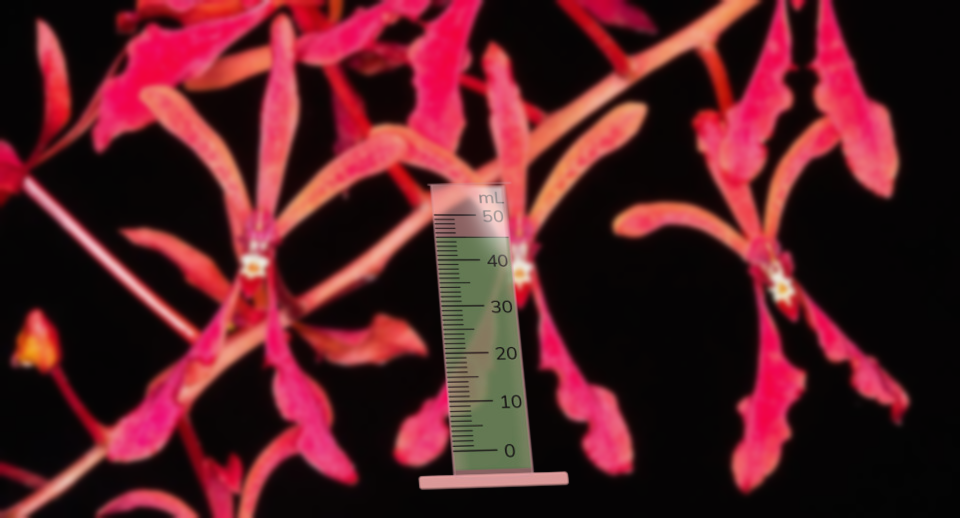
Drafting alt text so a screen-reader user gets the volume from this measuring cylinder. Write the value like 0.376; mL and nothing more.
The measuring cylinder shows 45; mL
